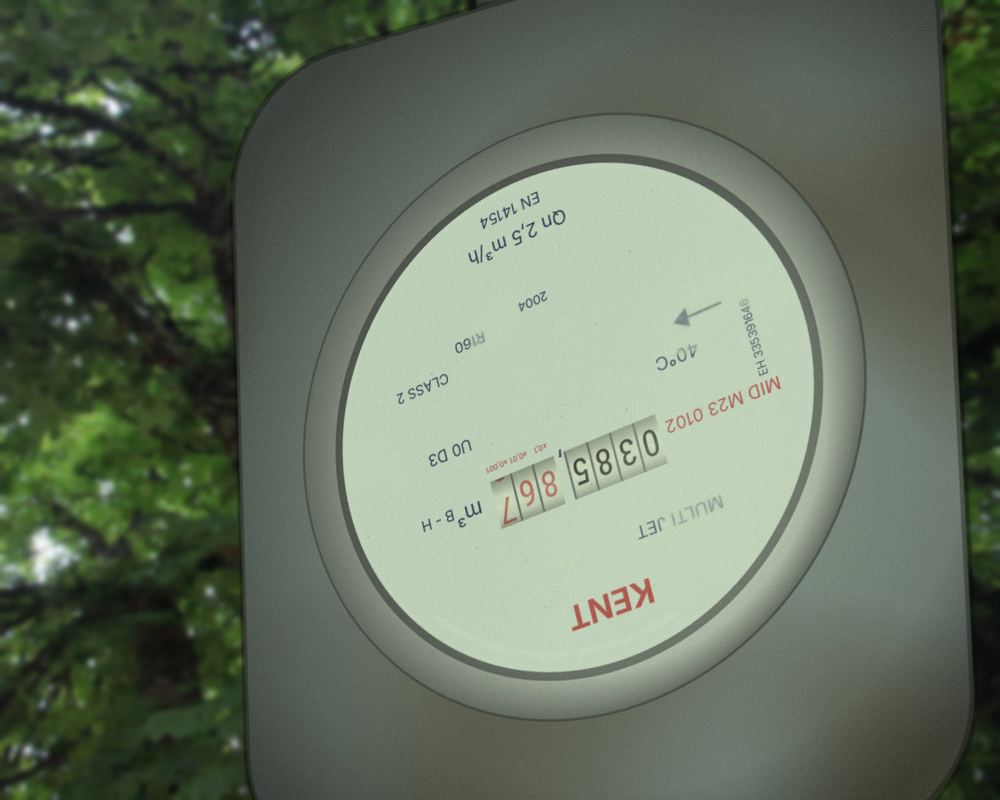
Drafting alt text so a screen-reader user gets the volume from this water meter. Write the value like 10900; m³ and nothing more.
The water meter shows 385.867; m³
